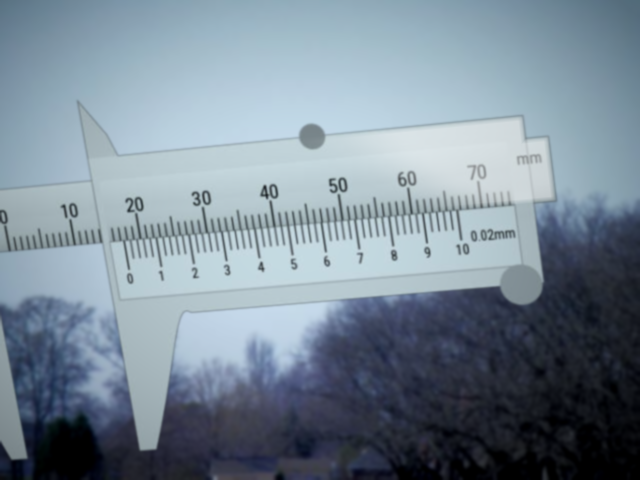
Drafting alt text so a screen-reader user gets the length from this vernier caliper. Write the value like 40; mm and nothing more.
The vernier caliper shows 17.5; mm
